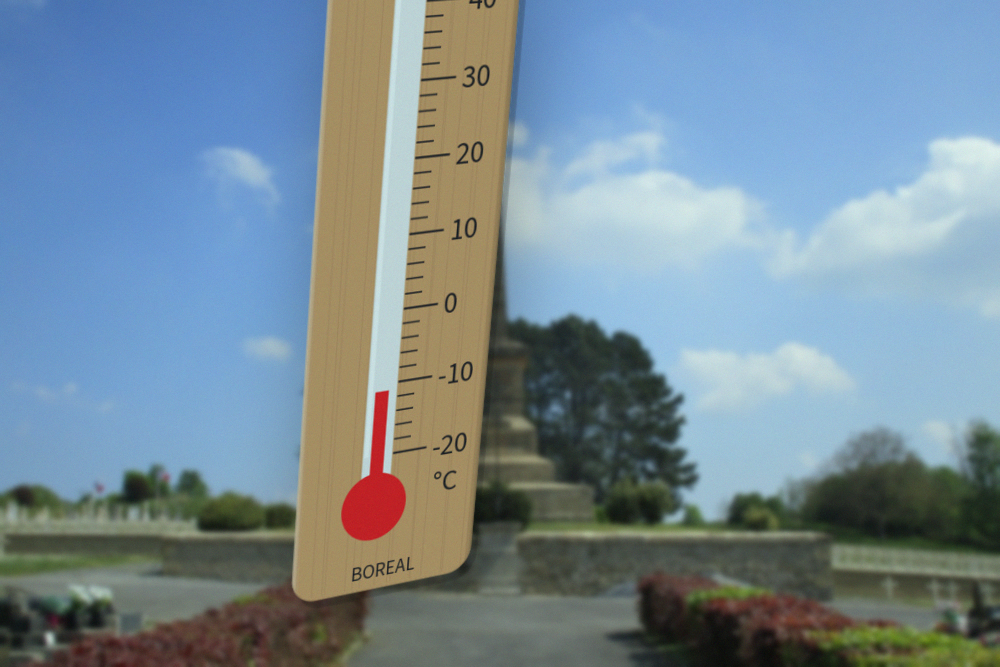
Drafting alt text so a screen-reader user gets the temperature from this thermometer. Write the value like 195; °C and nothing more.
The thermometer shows -11; °C
